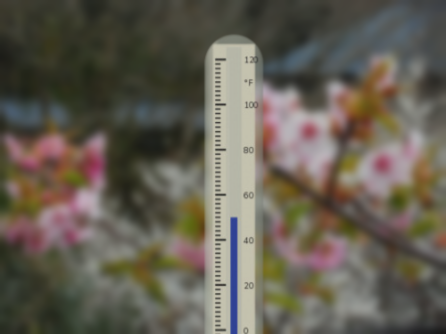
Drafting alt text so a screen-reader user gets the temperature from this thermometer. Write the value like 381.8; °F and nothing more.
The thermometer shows 50; °F
